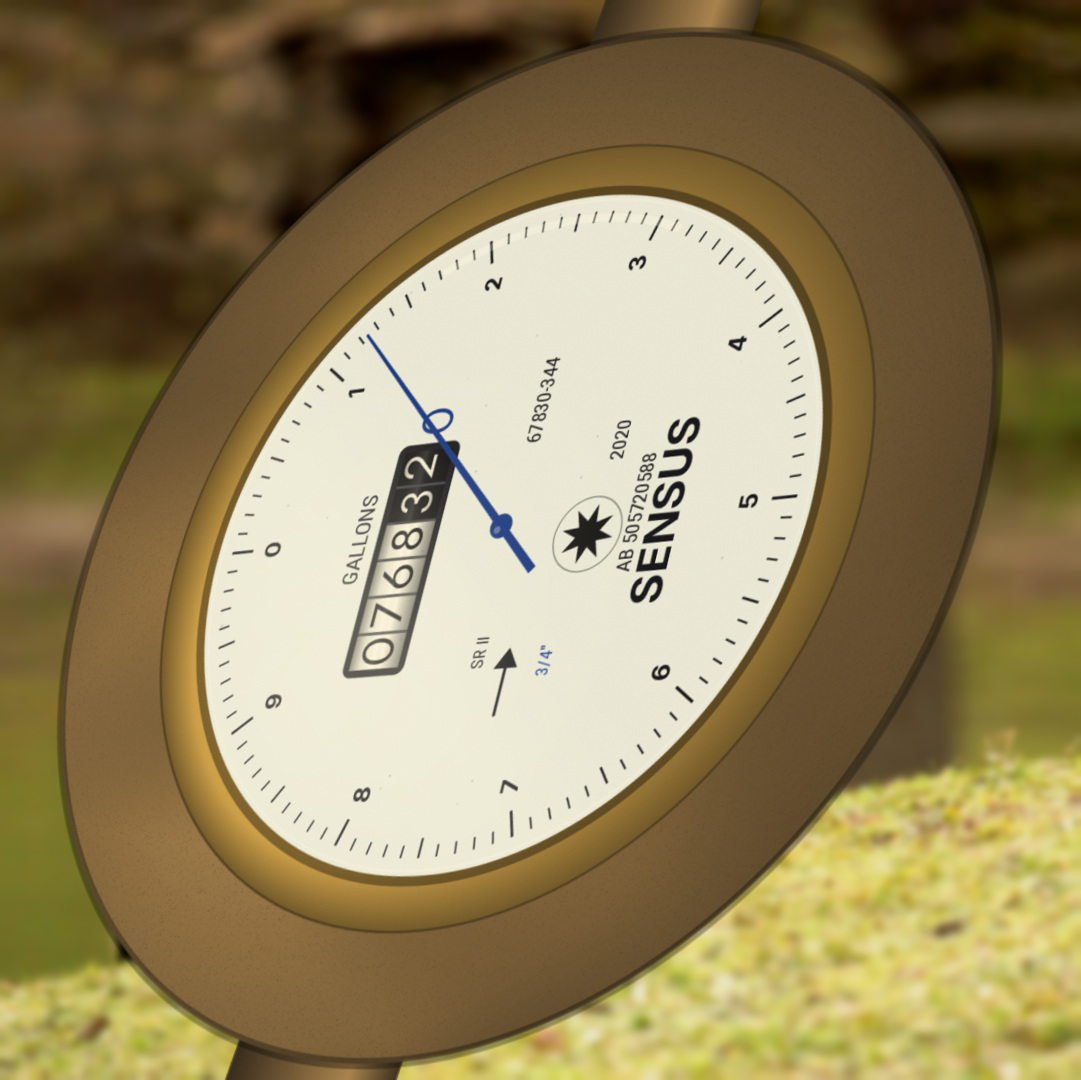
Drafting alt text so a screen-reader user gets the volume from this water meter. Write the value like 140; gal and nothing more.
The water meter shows 768321.2; gal
